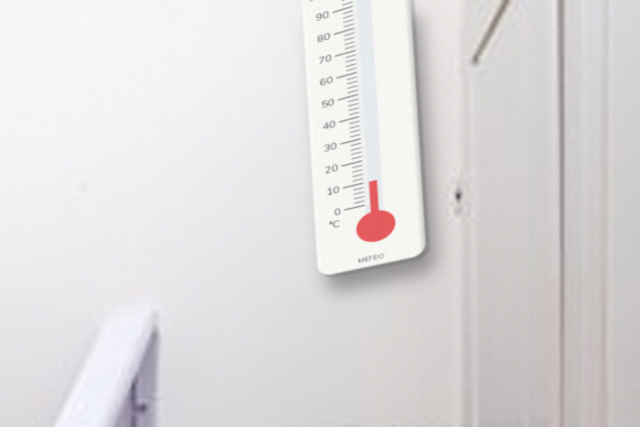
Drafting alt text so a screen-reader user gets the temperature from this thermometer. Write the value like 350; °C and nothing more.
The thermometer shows 10; °C
